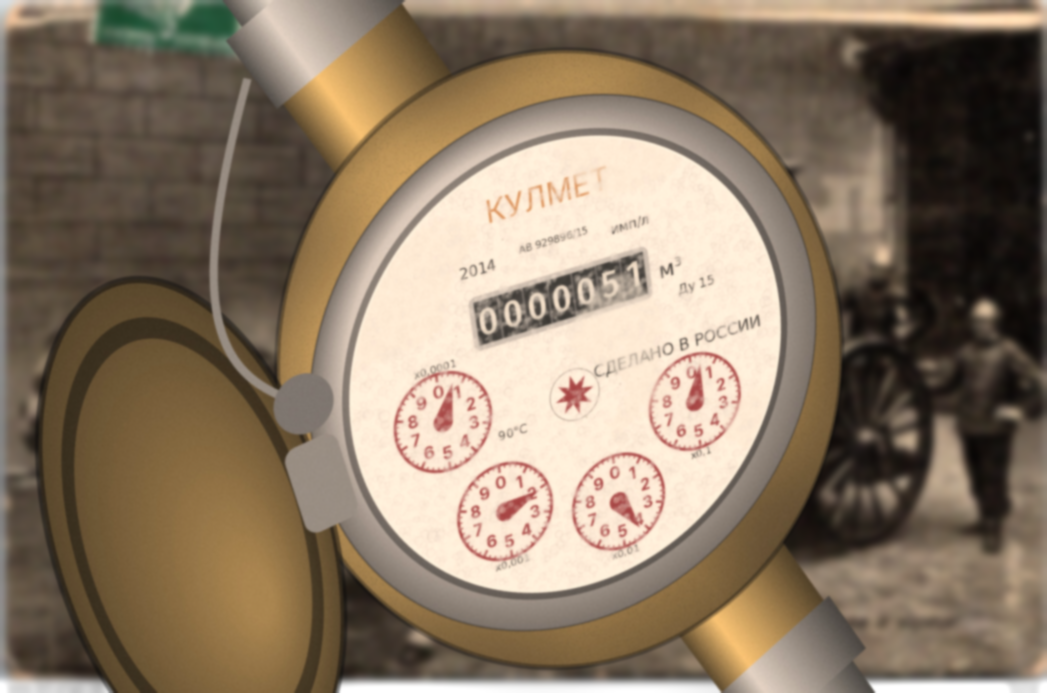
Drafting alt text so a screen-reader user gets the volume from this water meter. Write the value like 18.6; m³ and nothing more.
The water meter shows 51.0420; m³
